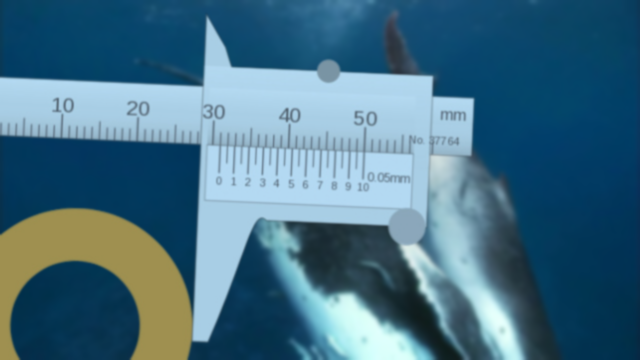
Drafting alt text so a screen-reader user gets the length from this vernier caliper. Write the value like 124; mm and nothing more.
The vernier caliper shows 31.0; mm
